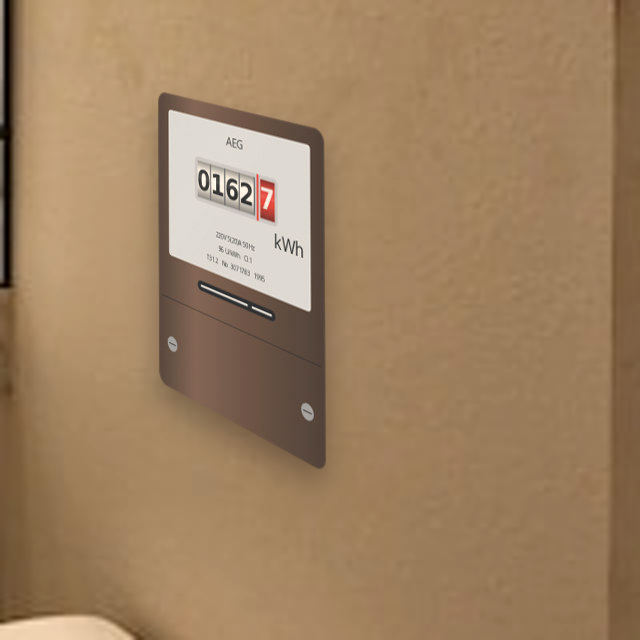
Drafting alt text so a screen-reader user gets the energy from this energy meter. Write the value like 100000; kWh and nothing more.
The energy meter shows 162.7; kWh
